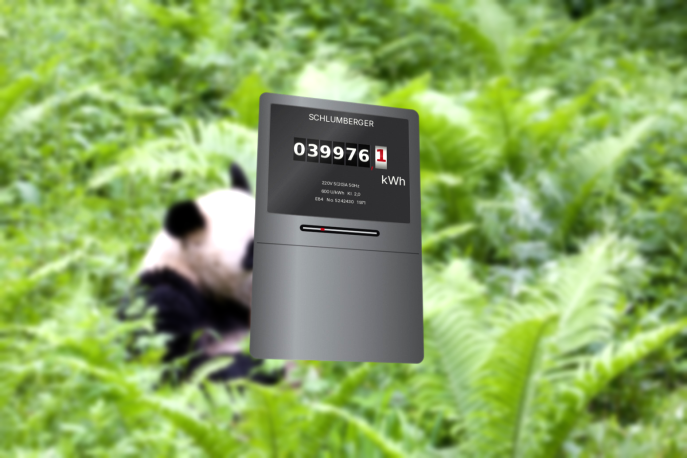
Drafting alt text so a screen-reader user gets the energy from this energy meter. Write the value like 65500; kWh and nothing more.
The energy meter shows 39976.1; kWh
